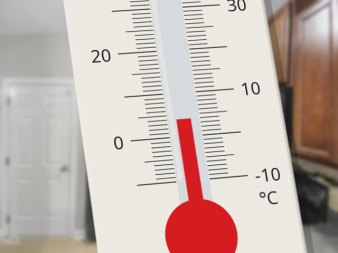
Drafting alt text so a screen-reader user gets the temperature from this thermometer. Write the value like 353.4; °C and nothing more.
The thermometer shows 4; °C
